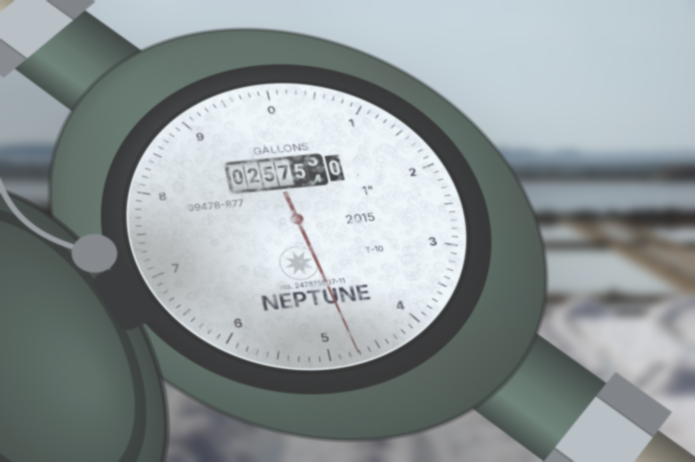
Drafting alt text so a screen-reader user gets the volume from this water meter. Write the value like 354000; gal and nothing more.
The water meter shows 257534.7; gal
